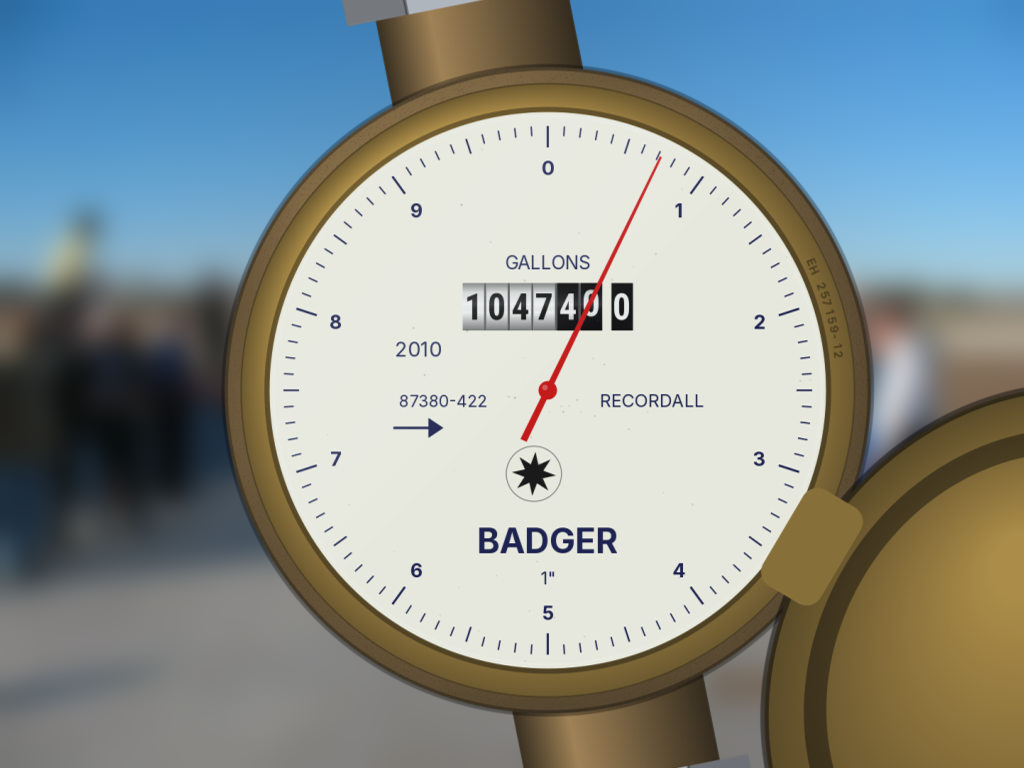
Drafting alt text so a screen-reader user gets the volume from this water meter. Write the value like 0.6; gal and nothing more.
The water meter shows 1047400.7; gal
